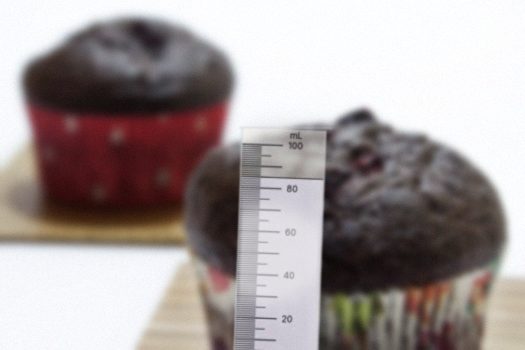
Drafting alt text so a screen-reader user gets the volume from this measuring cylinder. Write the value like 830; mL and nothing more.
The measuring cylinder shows 85; mL
